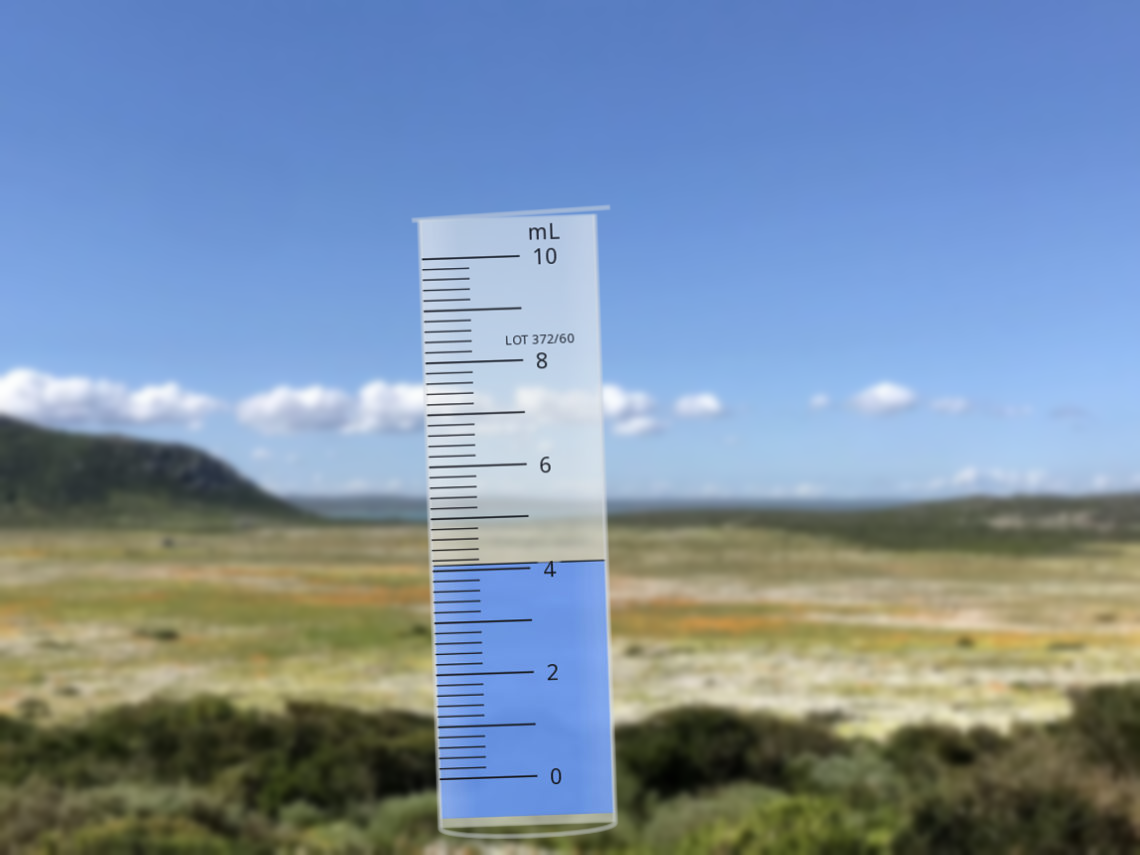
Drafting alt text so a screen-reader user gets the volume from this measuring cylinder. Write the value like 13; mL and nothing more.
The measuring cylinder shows 4.1; mL
